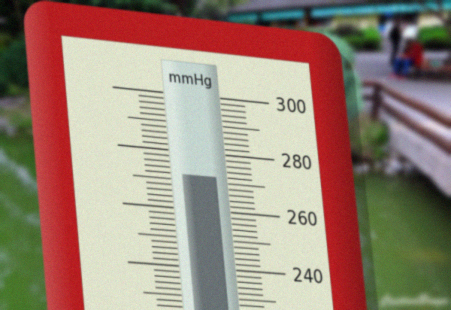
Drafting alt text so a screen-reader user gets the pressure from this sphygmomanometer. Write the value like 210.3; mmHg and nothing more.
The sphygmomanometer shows 272; mmHg
